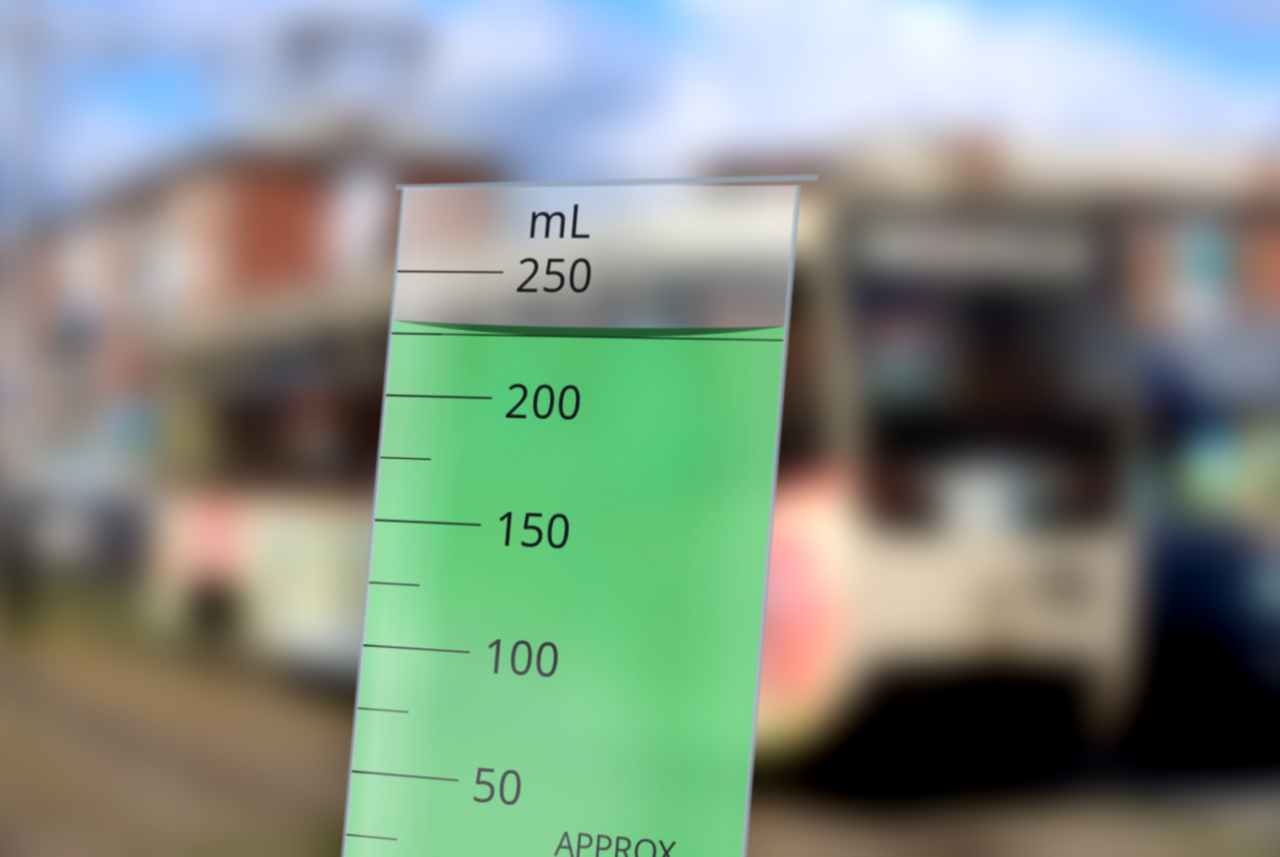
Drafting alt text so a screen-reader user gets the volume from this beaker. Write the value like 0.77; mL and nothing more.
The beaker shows 225; mL
